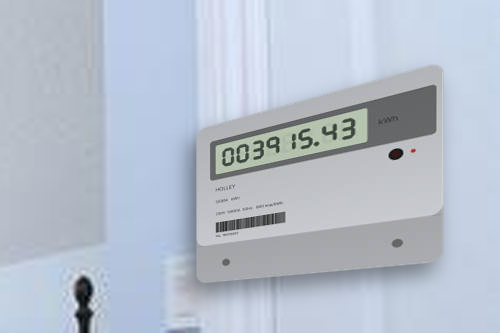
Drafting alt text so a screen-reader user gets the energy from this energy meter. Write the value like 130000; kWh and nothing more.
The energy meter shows 3915.43; kWh
